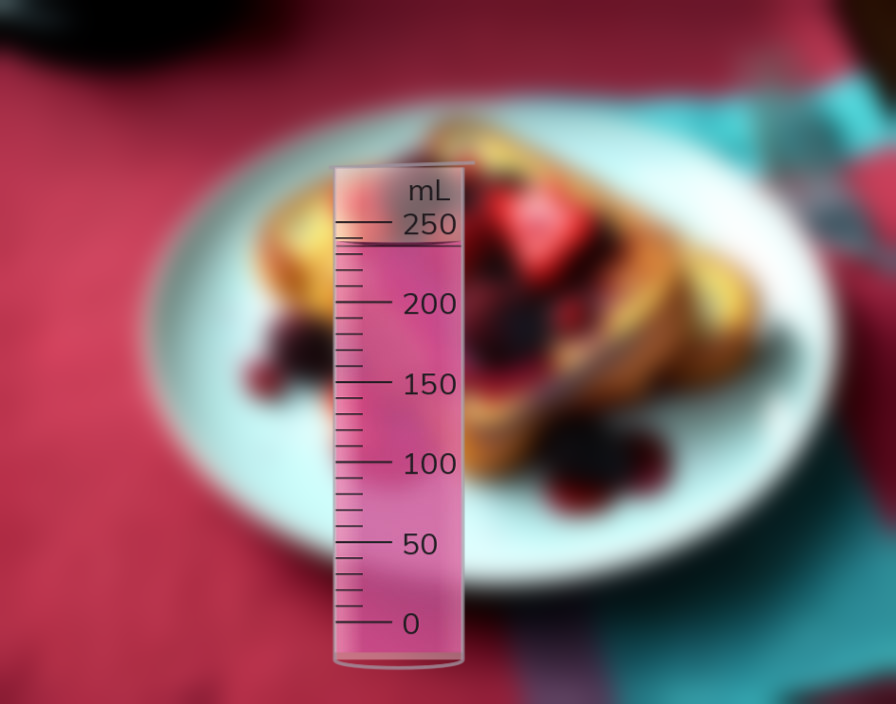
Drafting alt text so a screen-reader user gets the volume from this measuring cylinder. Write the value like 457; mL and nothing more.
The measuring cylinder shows 235; mL
